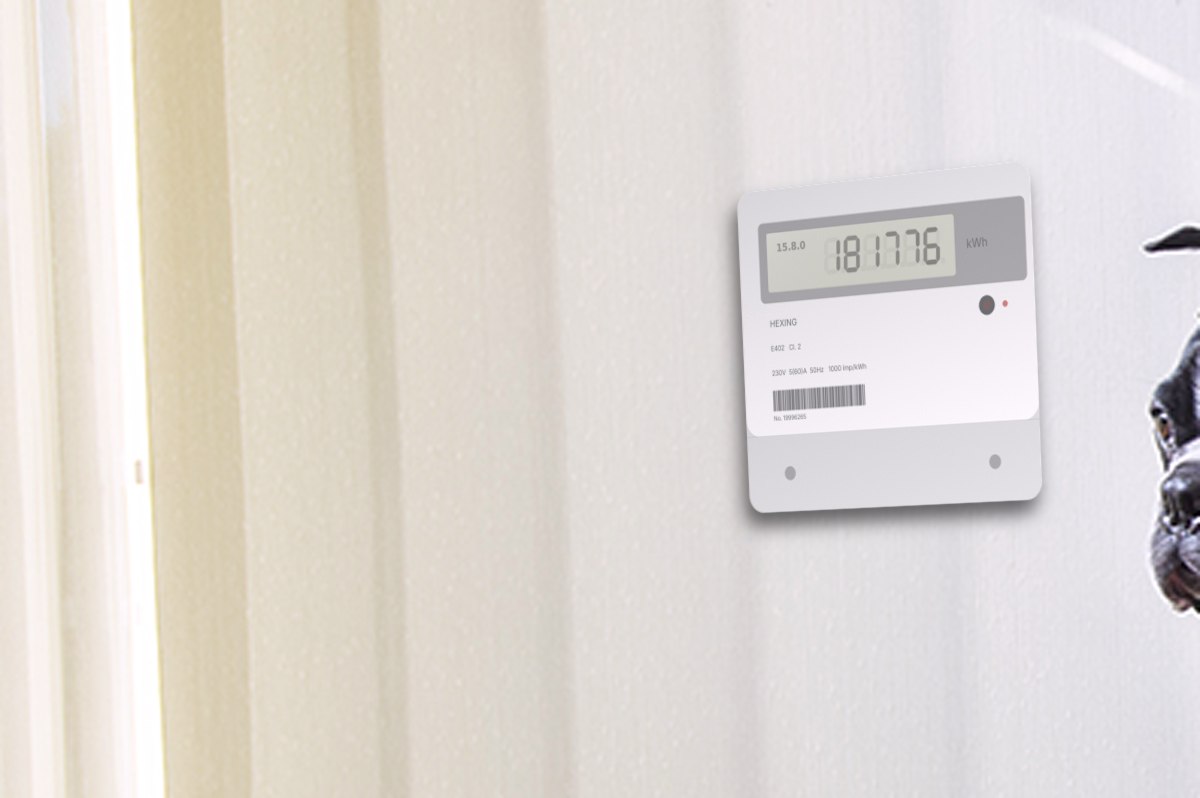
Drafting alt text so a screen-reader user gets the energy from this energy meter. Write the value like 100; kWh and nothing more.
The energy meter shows 181776; kWh
